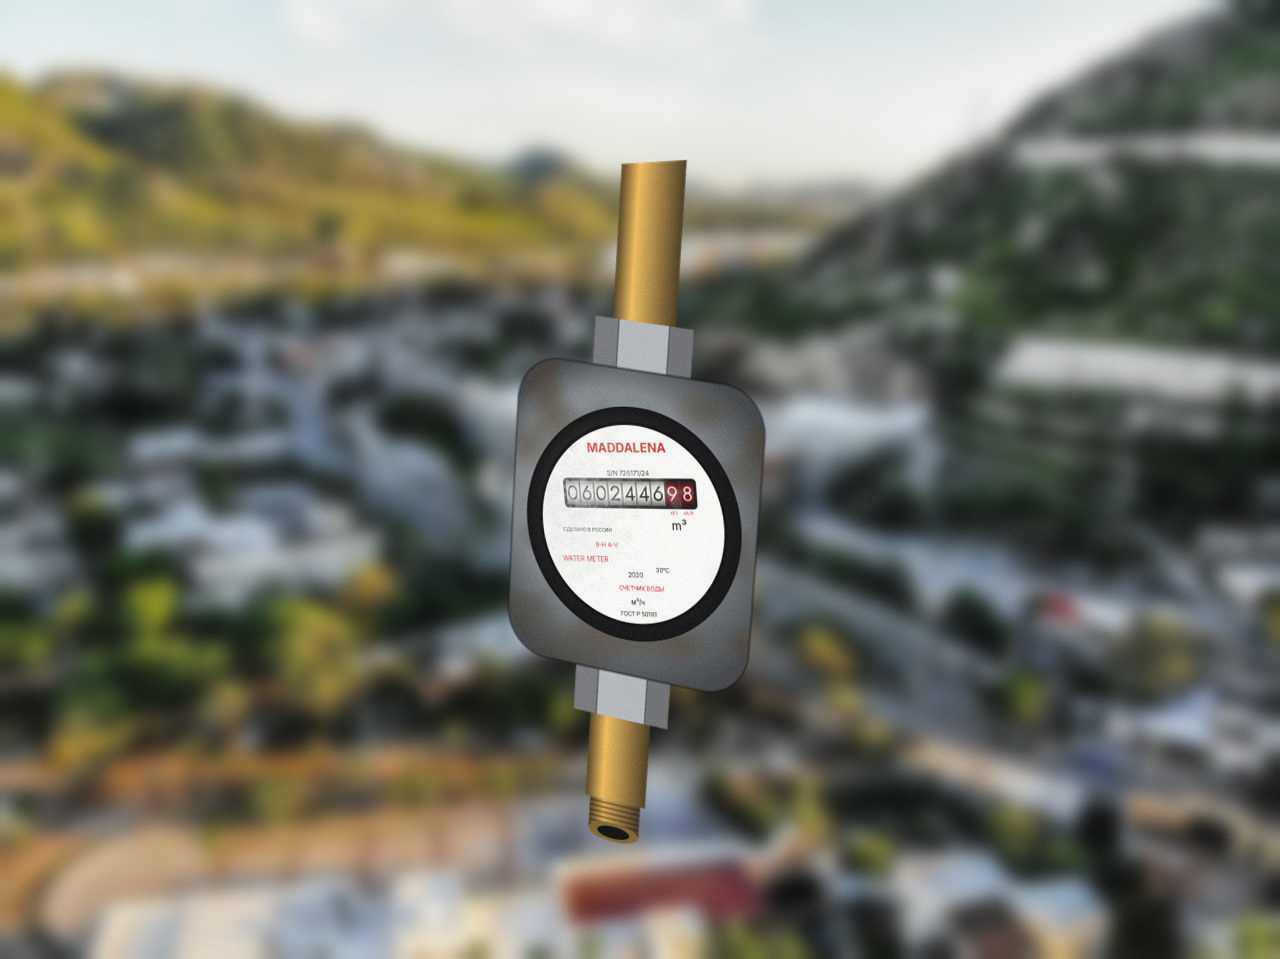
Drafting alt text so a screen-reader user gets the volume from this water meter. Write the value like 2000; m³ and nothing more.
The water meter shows 602446.98; m³
